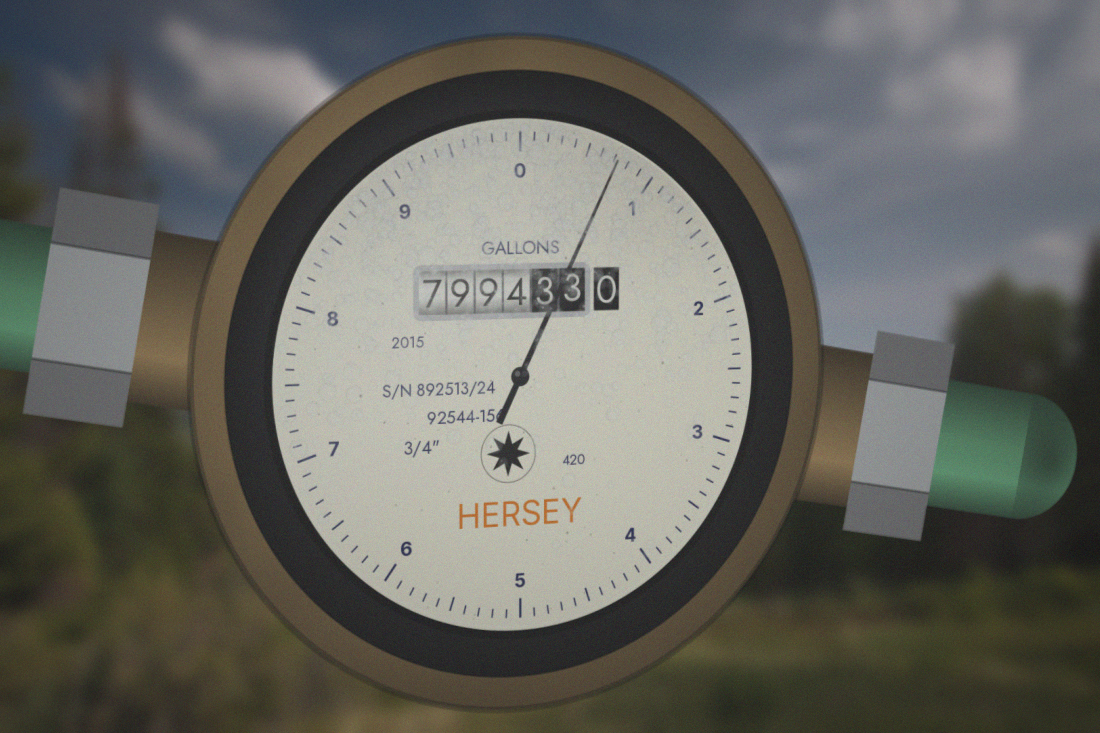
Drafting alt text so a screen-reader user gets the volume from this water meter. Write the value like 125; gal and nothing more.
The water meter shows 7994330.7; gal
